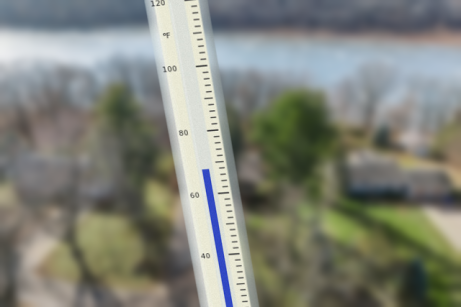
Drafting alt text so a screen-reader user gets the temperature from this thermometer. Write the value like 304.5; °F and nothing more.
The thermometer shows 68; °F
